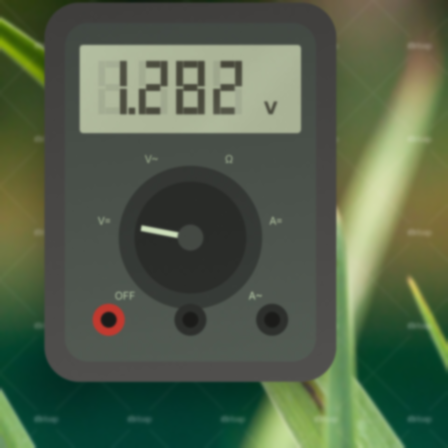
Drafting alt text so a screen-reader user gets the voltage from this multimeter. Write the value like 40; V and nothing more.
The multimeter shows 1.282; V
